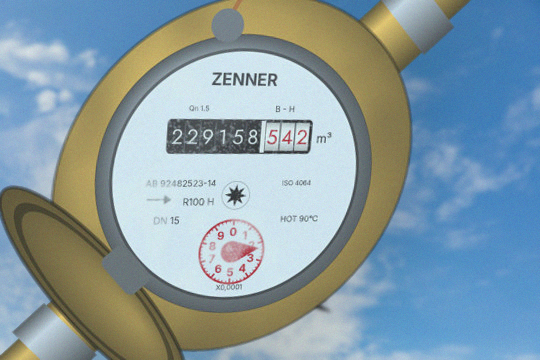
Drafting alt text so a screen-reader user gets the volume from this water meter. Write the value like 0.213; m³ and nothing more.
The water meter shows 229158.5422; m³
